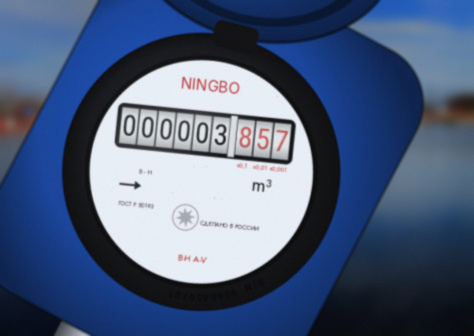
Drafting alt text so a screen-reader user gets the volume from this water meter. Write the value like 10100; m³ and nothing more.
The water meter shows 3.857; m³
